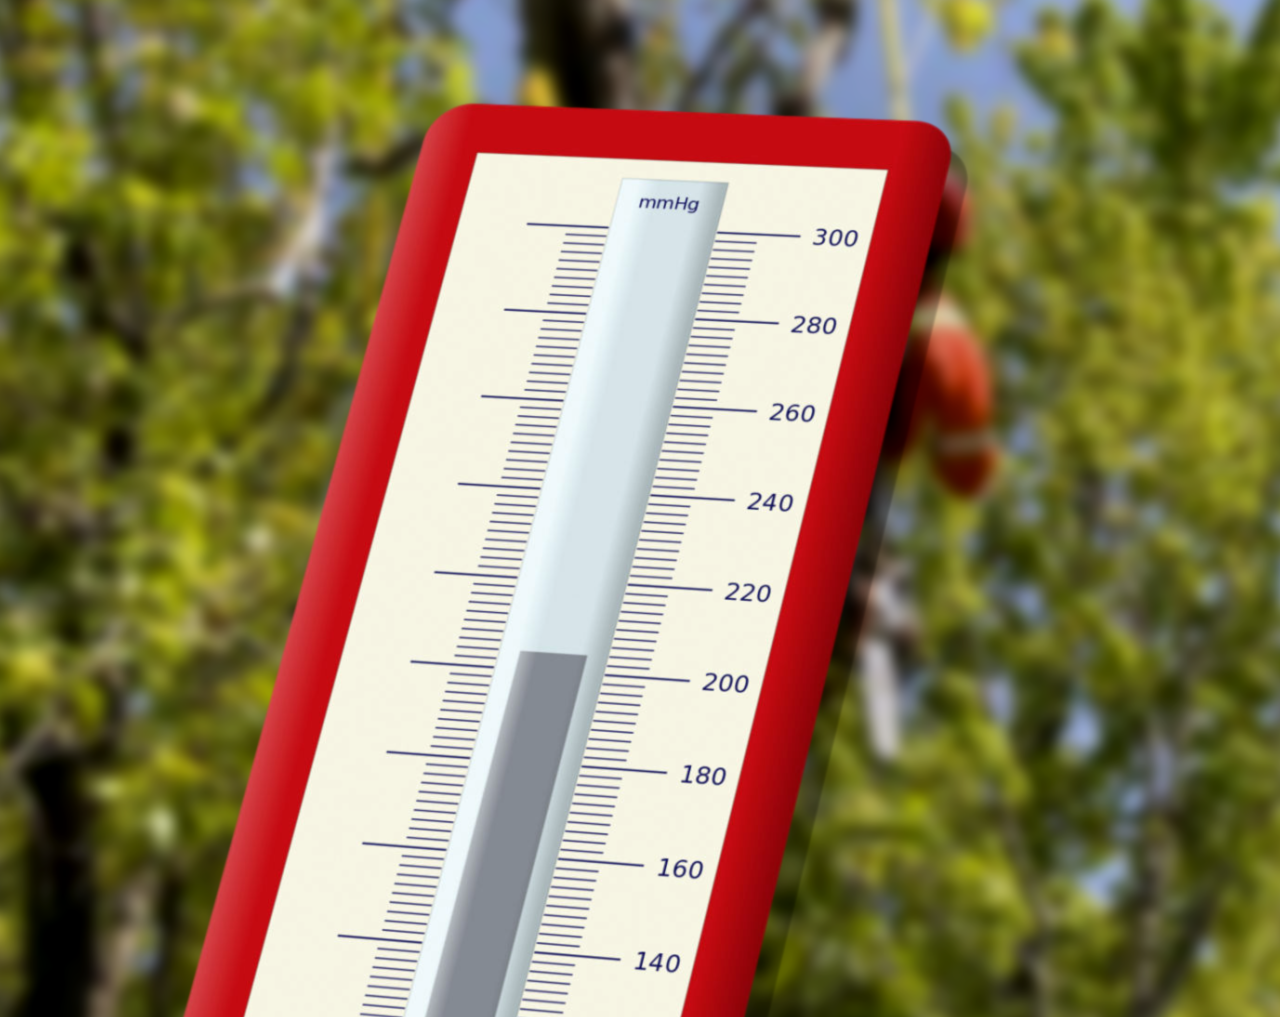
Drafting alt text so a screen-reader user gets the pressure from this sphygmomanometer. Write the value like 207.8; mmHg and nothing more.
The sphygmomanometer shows 204; mmHg
